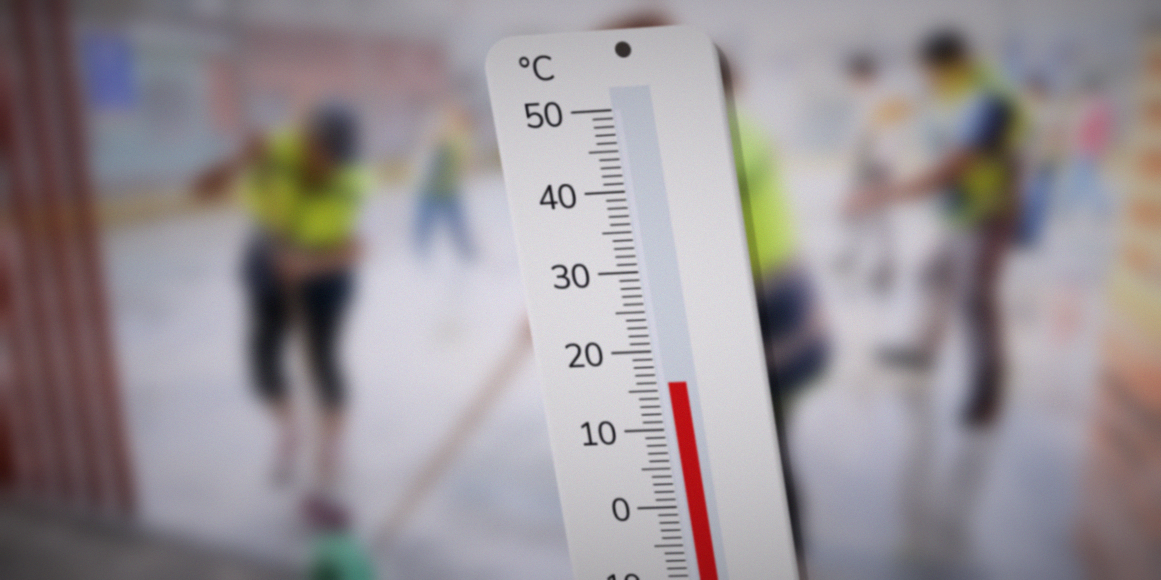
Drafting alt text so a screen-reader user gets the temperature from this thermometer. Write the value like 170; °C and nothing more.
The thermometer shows 16; °C
